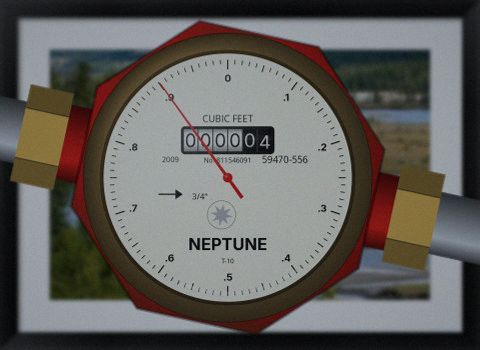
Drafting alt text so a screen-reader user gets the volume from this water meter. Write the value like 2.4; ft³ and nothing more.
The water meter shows 3.90; ft³
